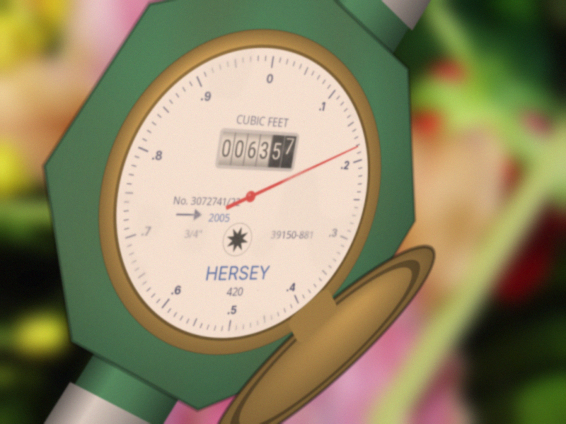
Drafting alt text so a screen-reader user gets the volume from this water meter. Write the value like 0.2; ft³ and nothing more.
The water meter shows 6357.18; ft³
